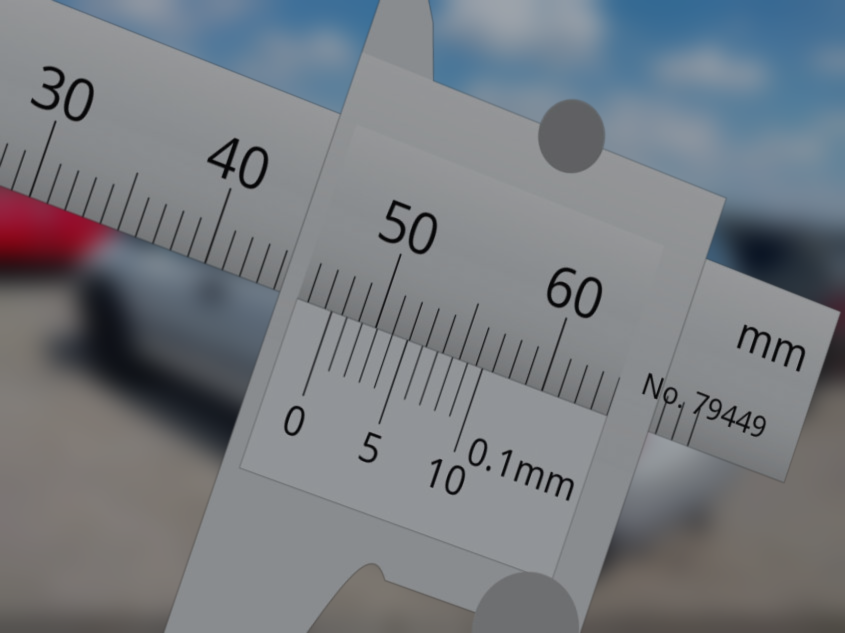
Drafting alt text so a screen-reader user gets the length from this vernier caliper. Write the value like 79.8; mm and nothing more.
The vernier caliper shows 47.4; mm
